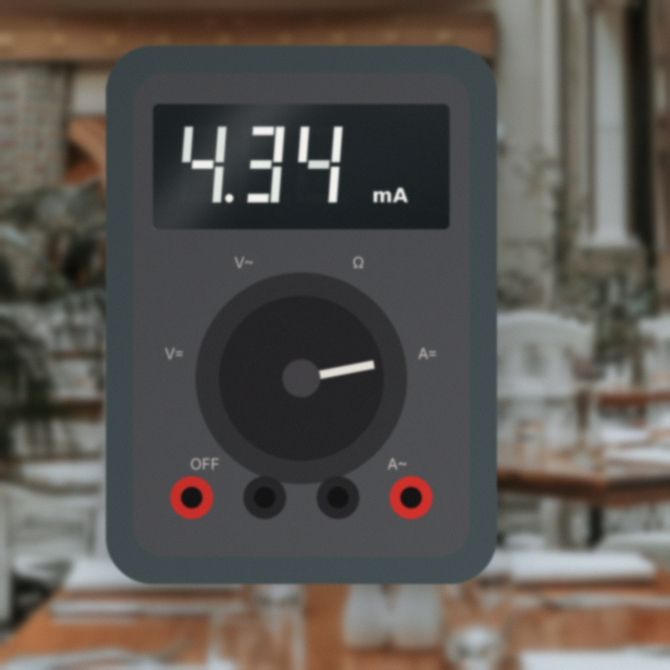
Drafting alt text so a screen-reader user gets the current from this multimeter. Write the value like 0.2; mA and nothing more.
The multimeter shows 4.34; mA
